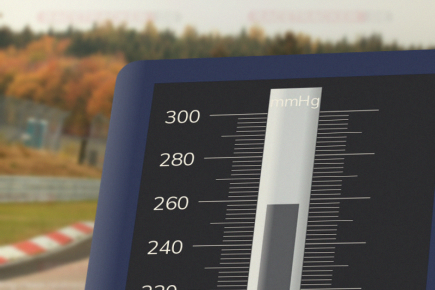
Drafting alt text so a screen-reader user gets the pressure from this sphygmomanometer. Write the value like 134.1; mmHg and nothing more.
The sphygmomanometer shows 258; mmHg
